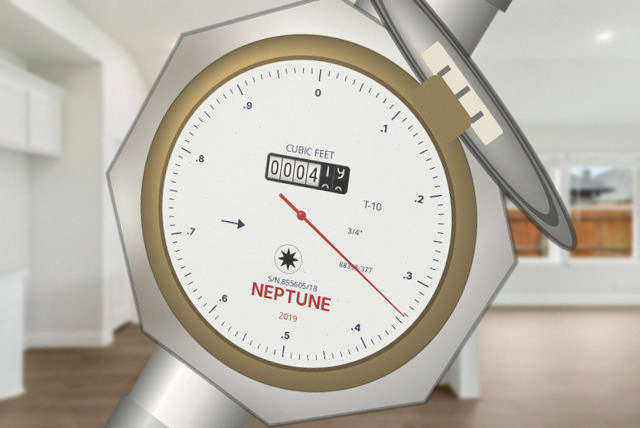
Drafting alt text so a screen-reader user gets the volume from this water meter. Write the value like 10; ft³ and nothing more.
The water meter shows 419.34; ft³
